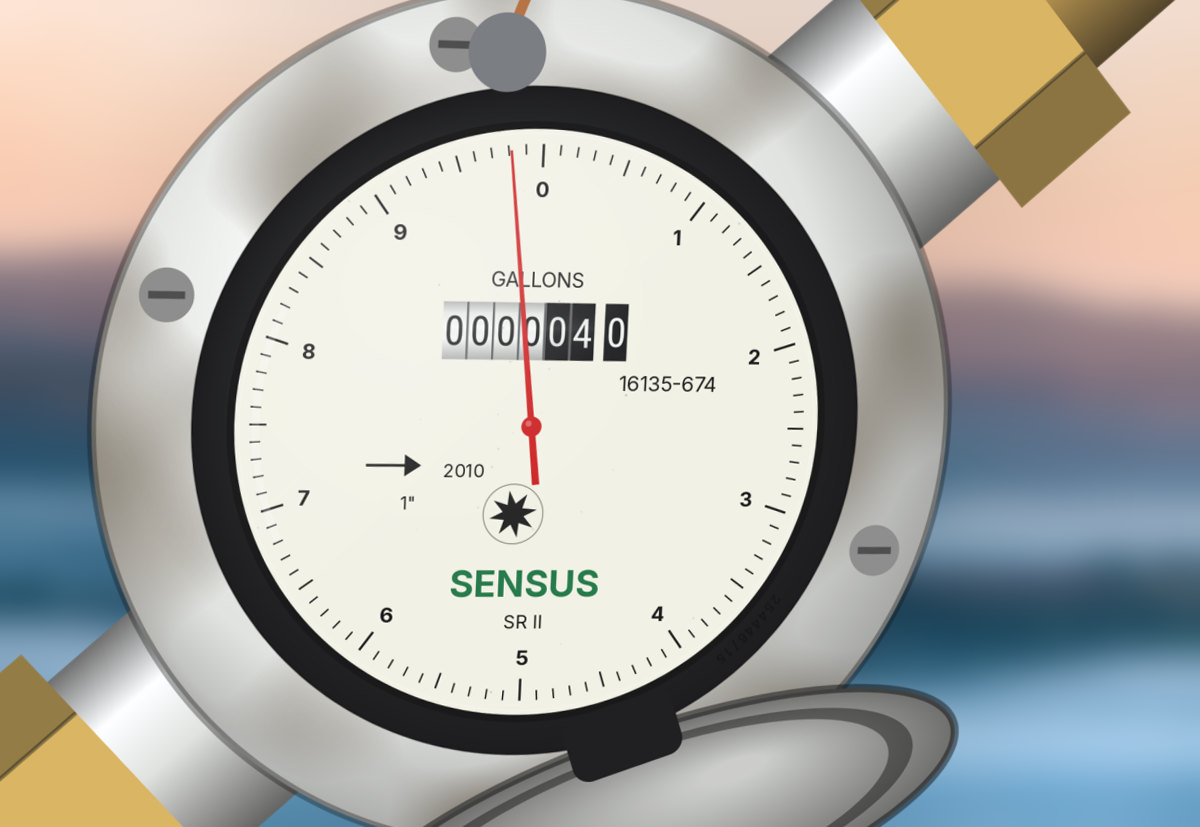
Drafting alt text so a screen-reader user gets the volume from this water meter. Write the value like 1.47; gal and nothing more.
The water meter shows 39.8; gal
